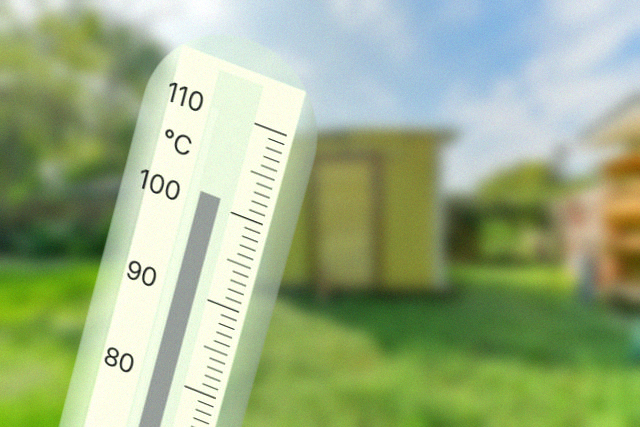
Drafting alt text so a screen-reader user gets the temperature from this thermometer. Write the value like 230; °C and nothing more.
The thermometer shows 101; °C
